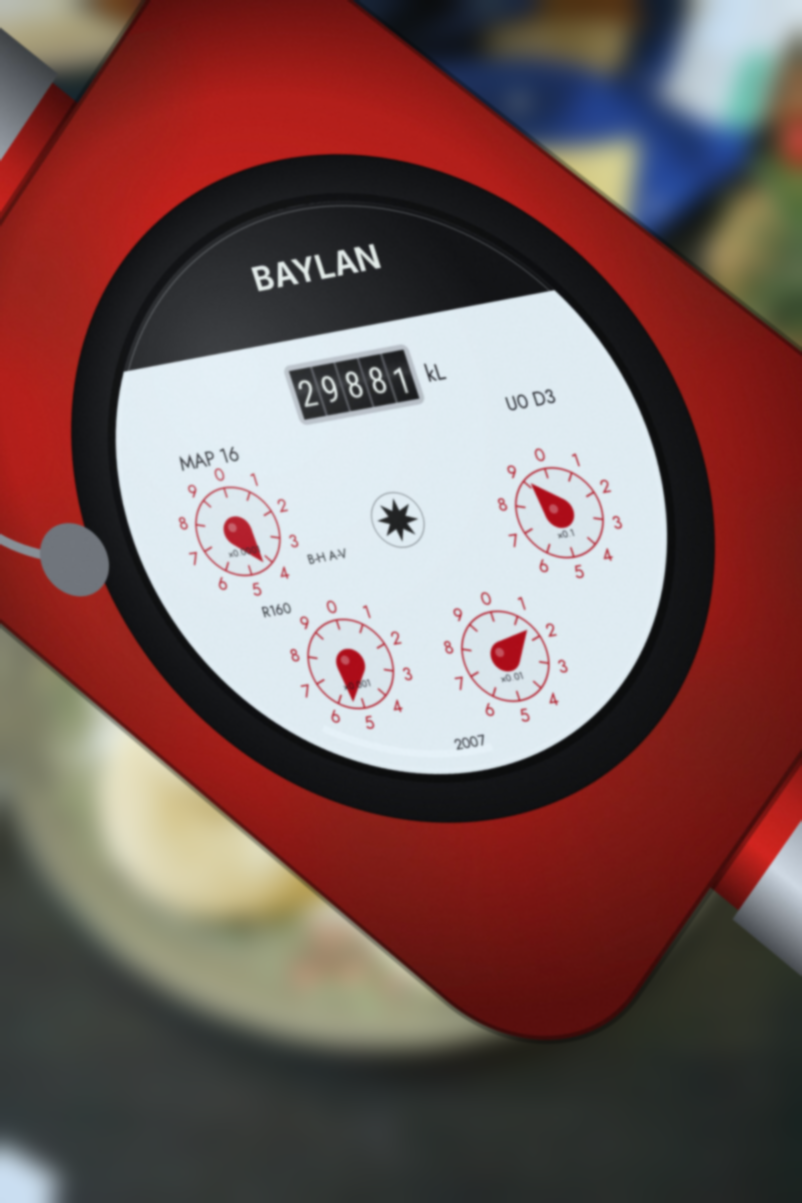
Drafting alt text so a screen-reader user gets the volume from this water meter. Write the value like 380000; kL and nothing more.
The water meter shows 29880.9154; kL
